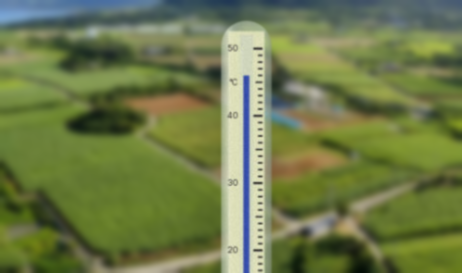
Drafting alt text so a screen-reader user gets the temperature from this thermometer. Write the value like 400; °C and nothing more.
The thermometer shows 46; °C
